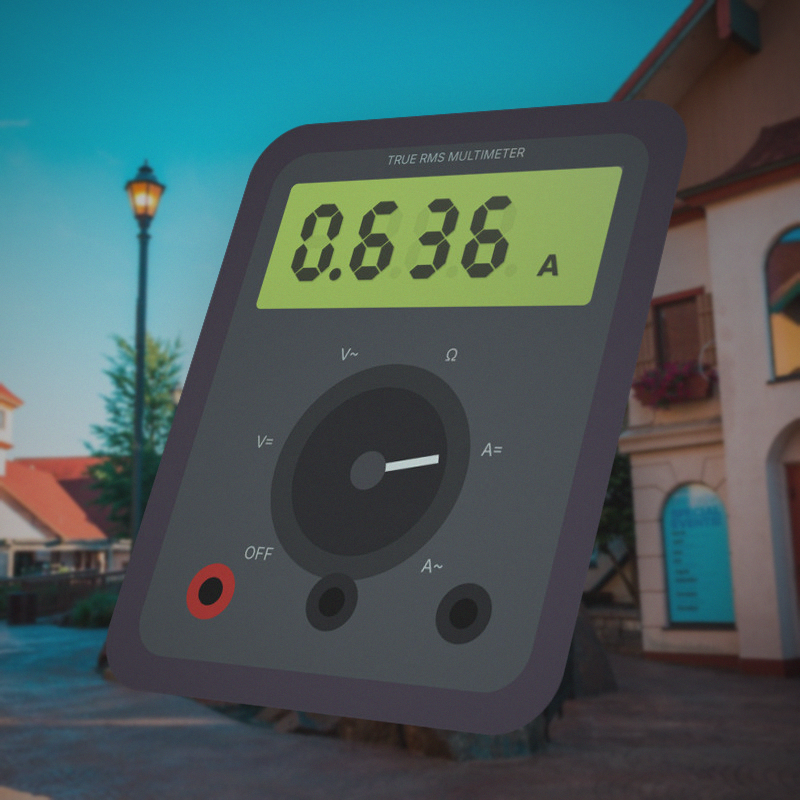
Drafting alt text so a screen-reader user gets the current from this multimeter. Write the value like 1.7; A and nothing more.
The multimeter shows 0.636; A
